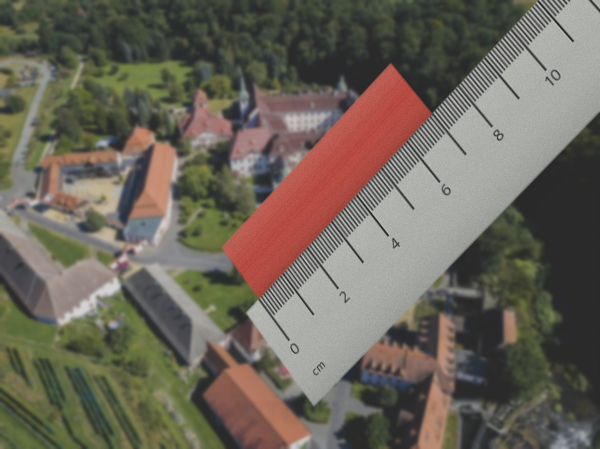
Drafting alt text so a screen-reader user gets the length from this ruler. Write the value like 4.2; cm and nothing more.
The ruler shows 7; cm
